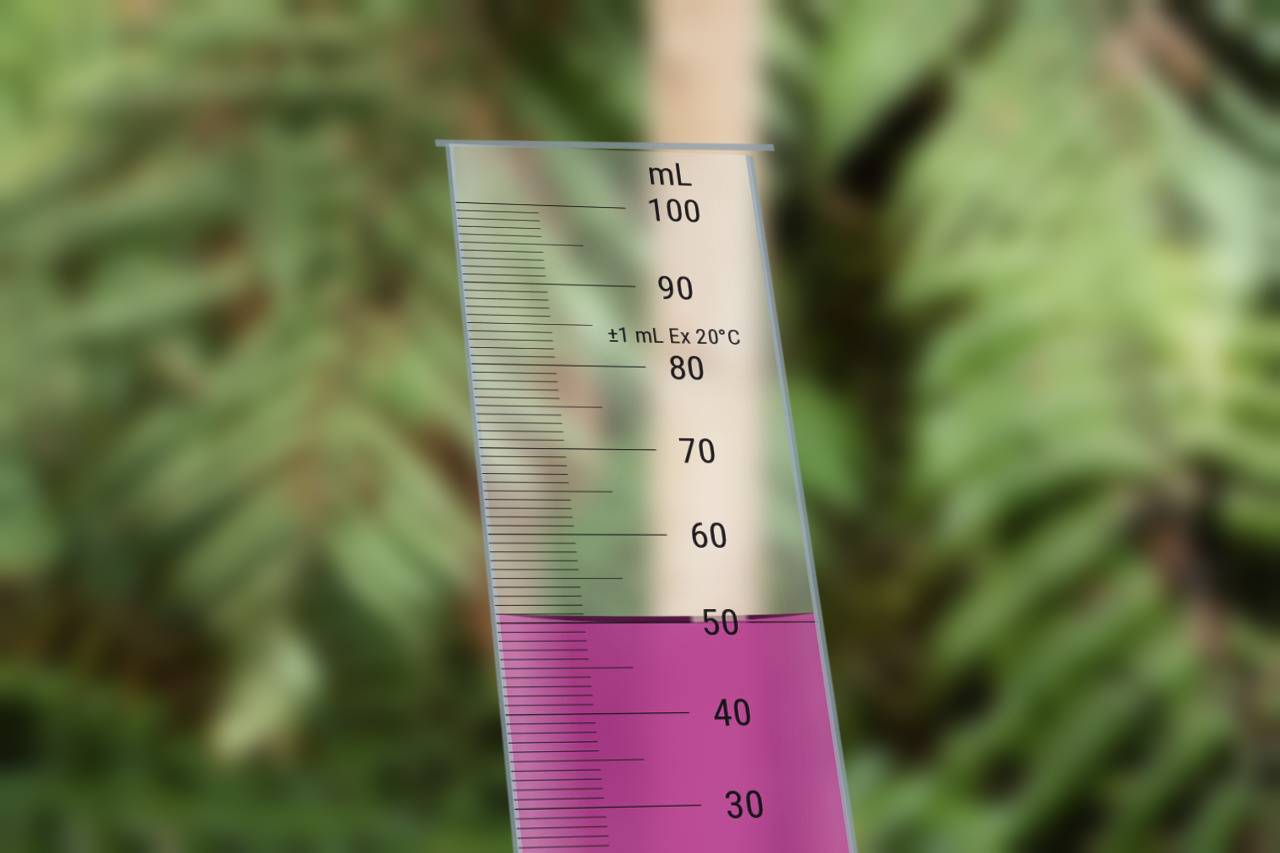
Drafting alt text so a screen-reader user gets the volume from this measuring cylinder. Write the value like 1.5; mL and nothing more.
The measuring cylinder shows 50; mL
